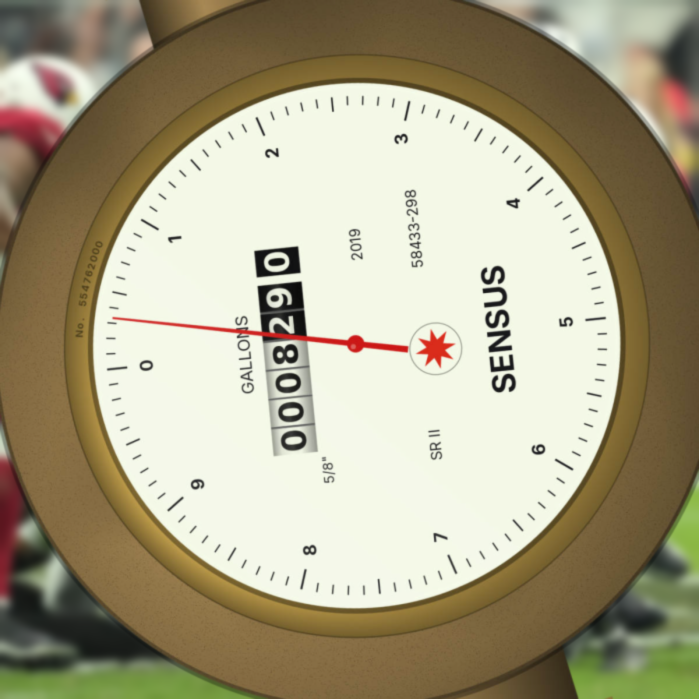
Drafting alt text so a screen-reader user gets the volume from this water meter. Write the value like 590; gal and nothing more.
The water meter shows 8290.3; gal
